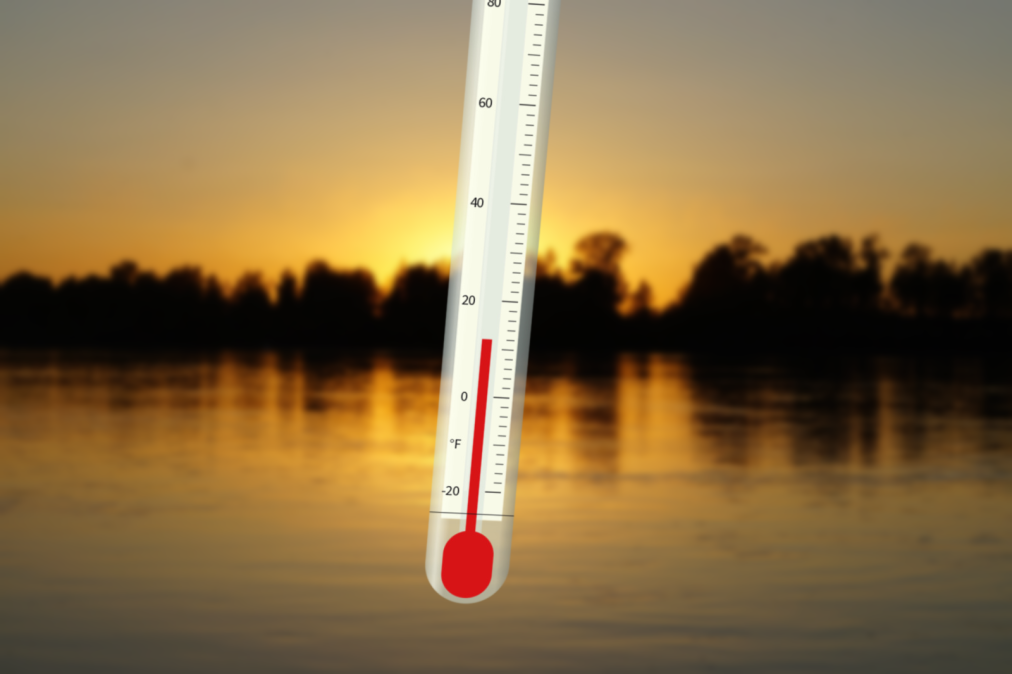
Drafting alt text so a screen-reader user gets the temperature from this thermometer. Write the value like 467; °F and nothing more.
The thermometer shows 12; °F
